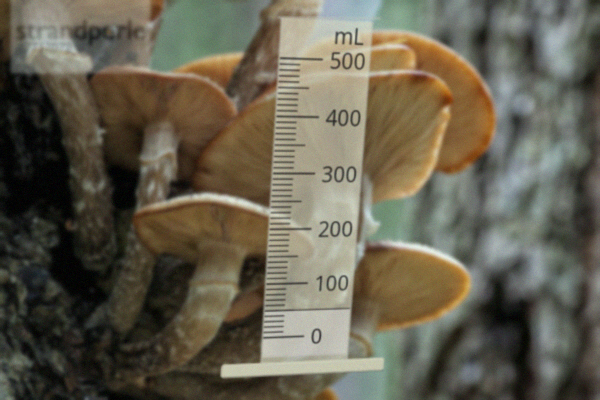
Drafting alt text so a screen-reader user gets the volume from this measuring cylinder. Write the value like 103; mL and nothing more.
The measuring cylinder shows 50; mL
